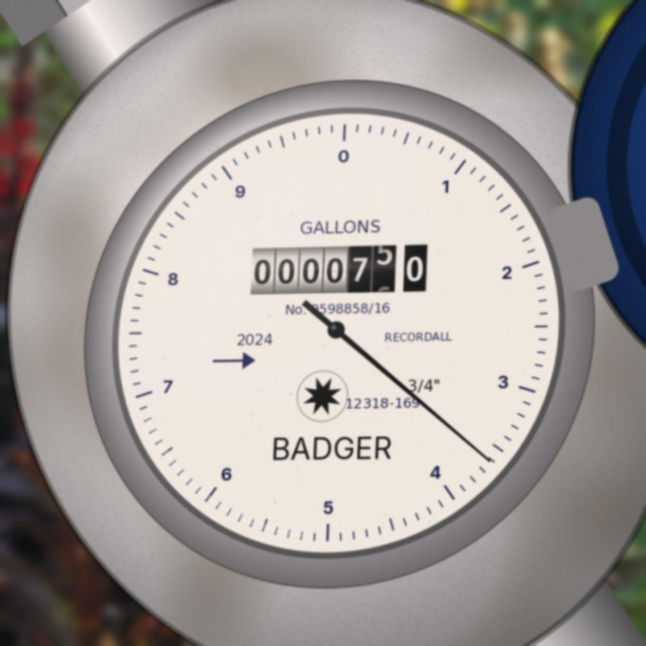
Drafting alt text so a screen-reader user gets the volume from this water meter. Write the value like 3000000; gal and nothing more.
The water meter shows 753.6; gal
